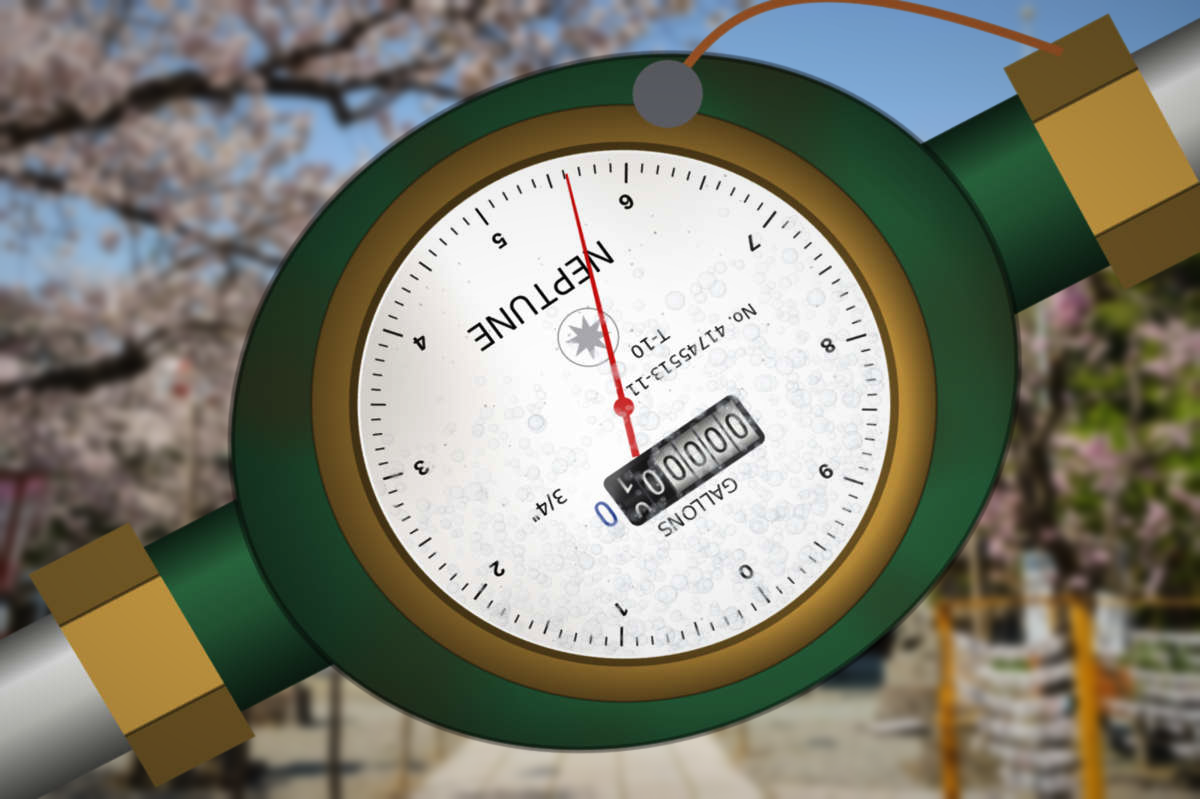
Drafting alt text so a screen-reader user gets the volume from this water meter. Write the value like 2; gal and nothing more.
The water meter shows 5.6; gal
